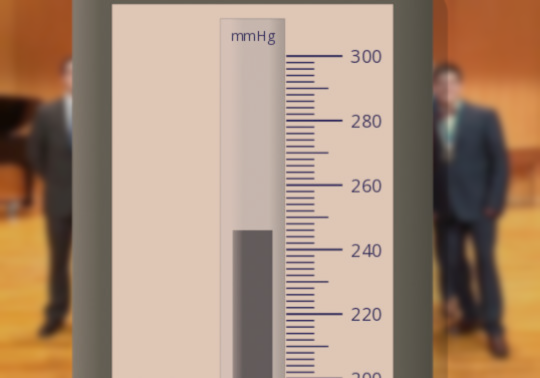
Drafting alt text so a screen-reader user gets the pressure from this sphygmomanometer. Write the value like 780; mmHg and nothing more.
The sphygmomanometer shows 246; mmHg
